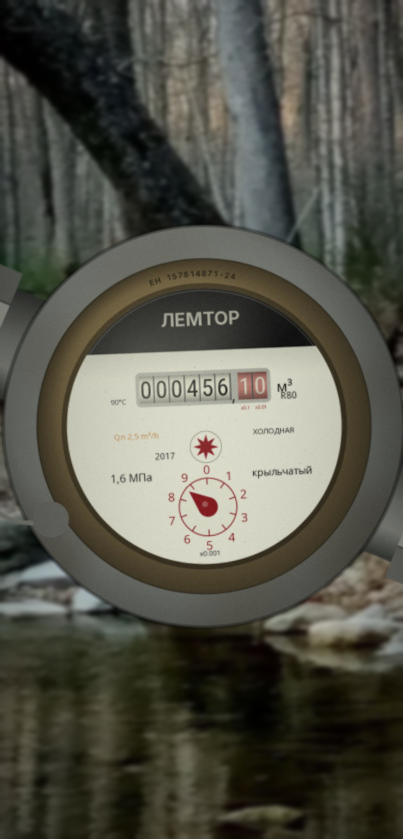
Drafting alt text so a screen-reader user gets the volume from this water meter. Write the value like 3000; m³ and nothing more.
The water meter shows 456.108; m³
